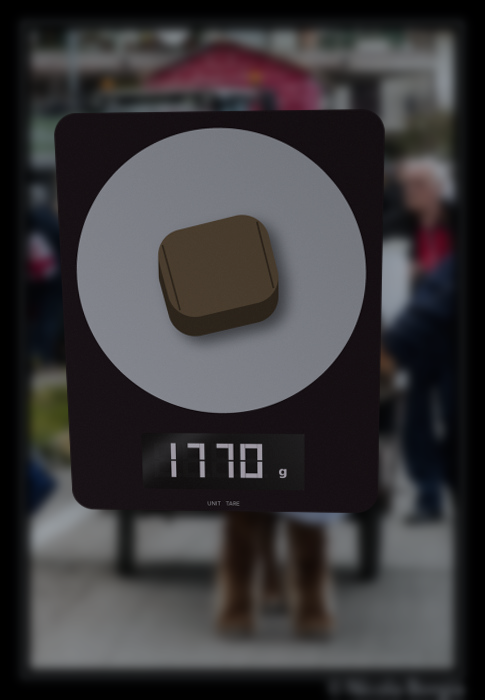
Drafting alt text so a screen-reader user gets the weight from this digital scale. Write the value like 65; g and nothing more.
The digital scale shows 1770; g
